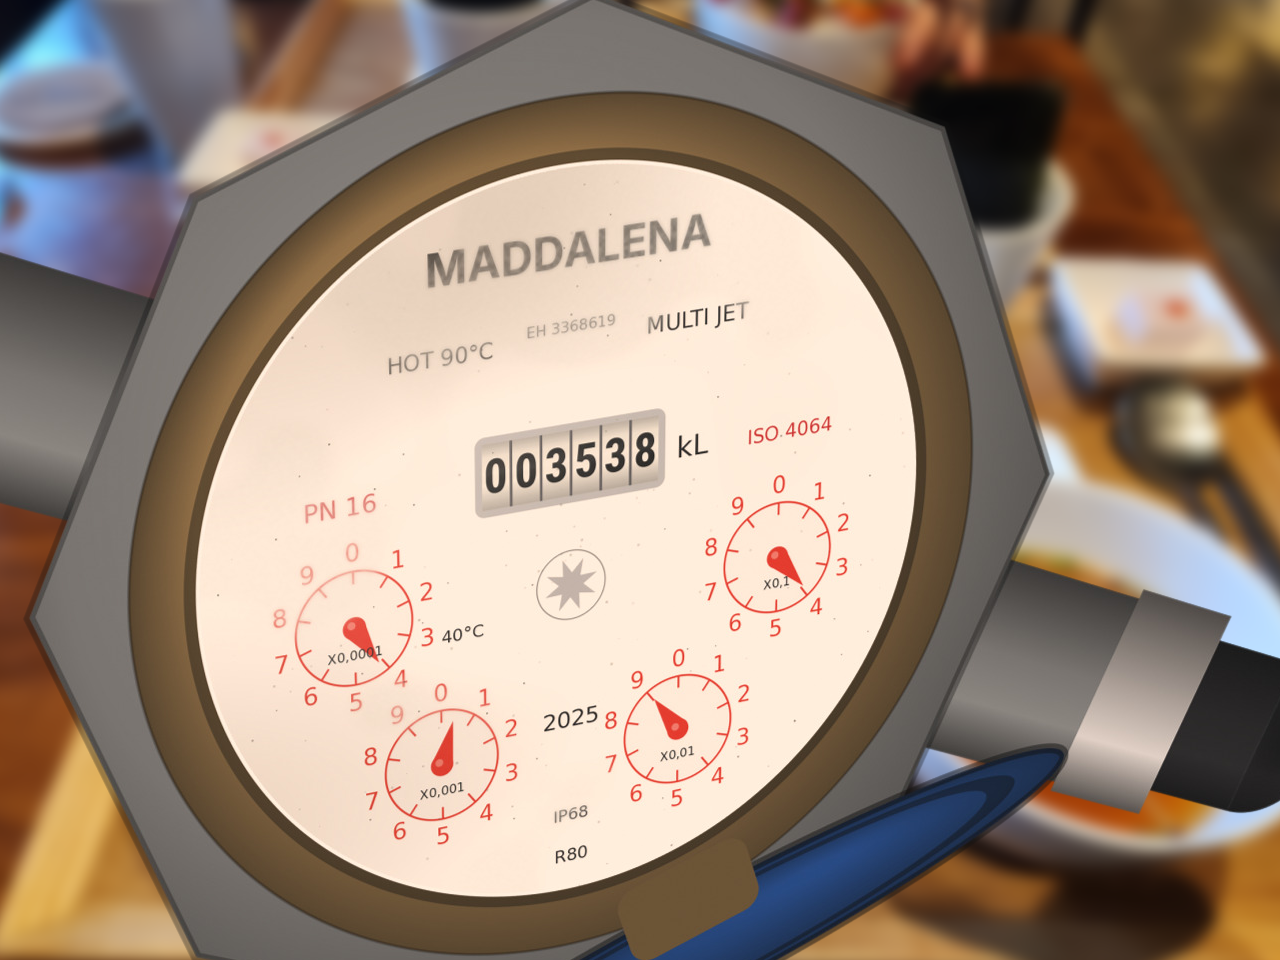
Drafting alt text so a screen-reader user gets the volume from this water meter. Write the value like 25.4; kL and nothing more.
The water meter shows 3538.3904; kL
